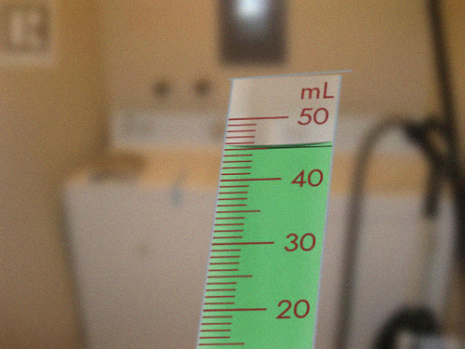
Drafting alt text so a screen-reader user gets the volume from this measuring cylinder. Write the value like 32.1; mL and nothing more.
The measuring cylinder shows 45; mL
